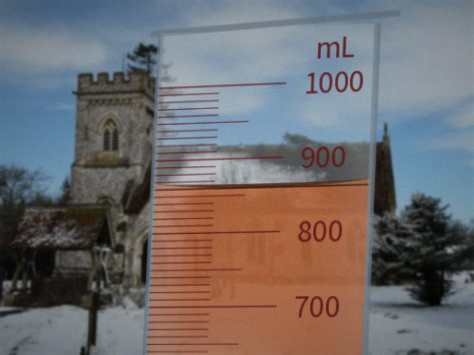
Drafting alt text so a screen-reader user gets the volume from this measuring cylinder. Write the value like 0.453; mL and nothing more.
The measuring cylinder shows 860; mL
